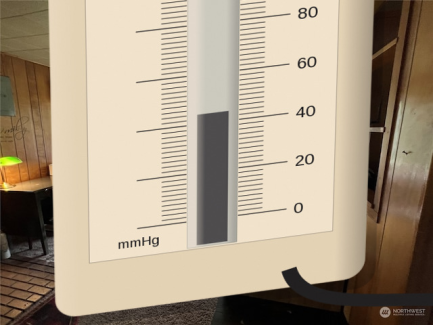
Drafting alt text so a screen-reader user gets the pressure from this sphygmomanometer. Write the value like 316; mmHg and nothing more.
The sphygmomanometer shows 44; mmHg
